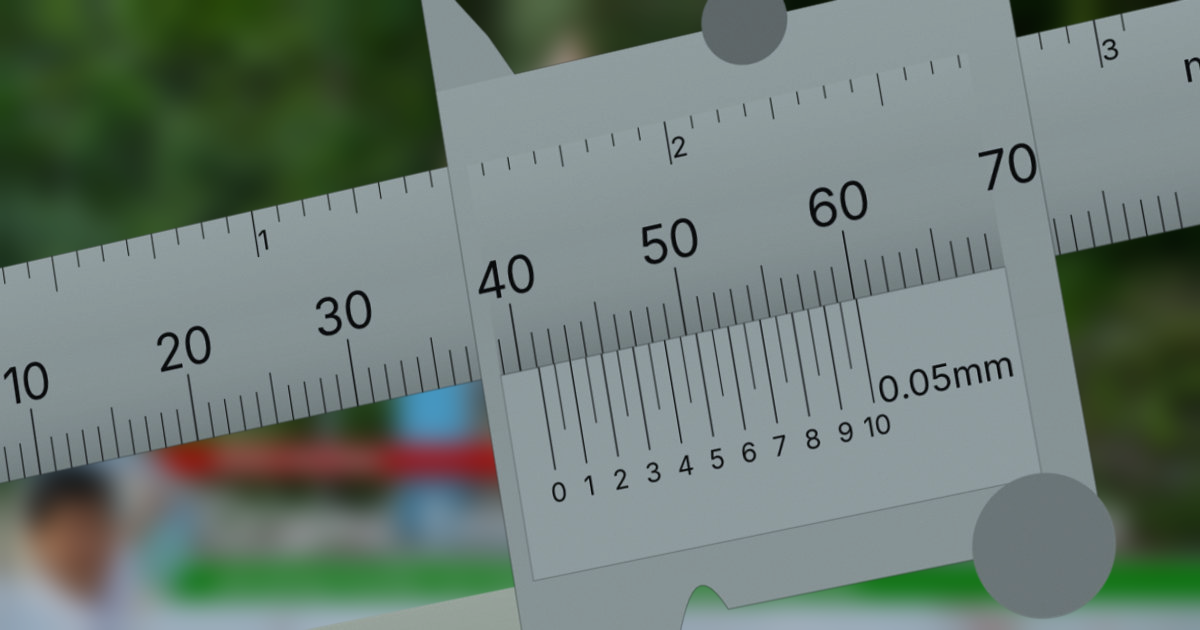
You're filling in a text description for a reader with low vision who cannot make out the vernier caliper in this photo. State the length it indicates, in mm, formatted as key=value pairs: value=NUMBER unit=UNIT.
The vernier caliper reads value=41.1 unit=mm
